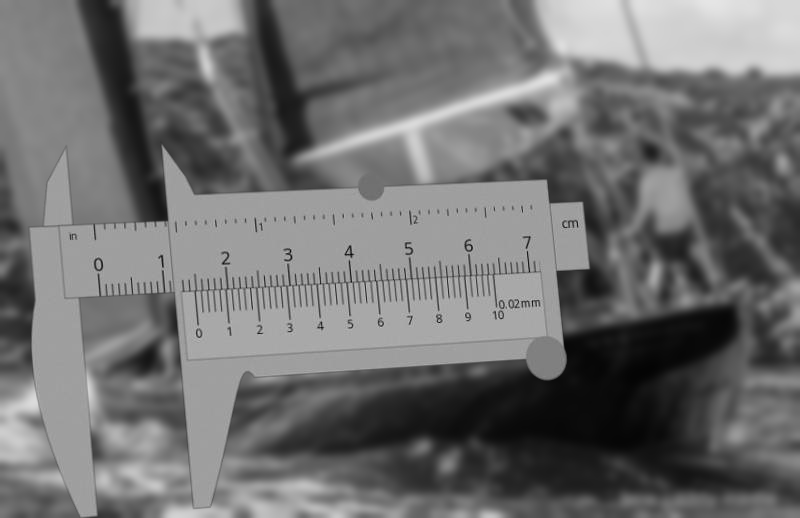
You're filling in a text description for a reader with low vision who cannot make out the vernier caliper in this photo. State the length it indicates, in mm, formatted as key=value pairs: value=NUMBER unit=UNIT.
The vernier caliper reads value=14.8 unit=mm
